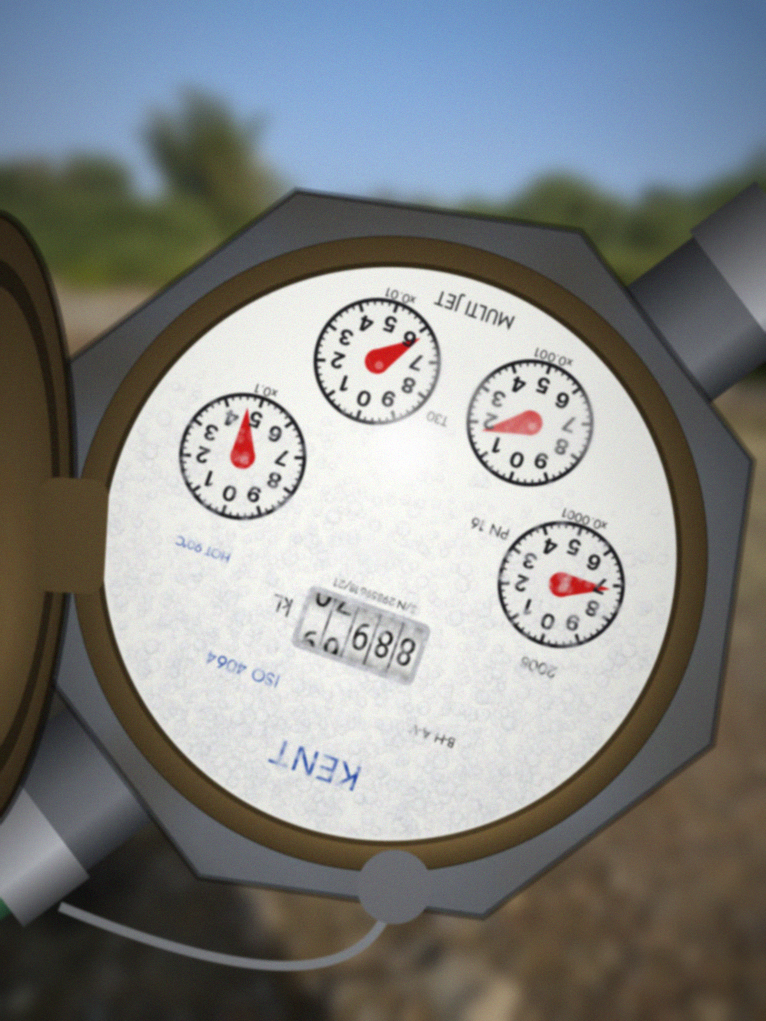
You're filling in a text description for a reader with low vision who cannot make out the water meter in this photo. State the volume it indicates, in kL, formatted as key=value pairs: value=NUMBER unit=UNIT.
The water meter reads value=88969.4617 unit=kL
